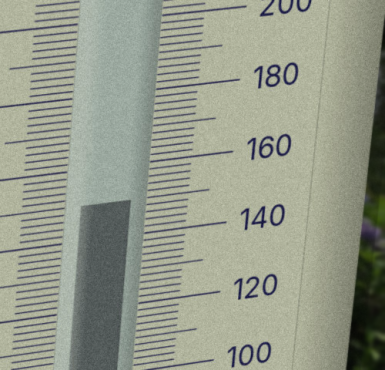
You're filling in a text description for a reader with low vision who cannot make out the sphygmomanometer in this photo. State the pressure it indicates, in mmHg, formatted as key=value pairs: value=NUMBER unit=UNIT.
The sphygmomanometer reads value=150 unit=mmHg
